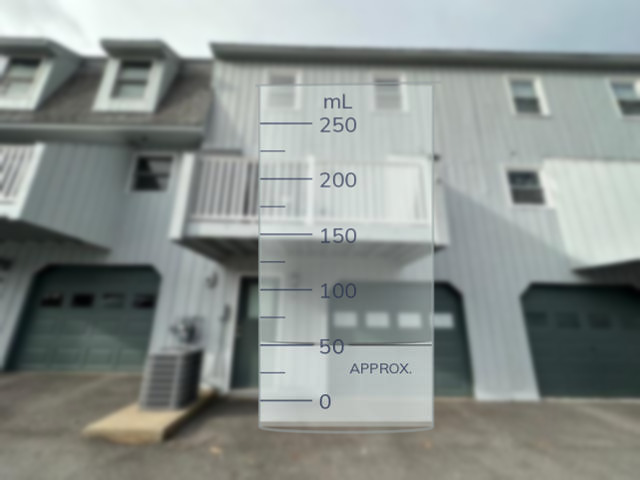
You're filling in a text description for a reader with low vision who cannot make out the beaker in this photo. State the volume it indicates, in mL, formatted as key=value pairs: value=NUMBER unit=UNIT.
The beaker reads value=50 unit=mL
